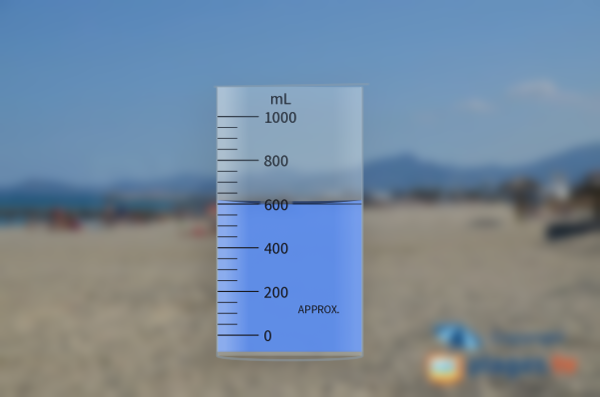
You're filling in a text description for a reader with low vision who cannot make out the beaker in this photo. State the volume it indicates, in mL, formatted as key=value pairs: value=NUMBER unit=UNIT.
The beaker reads value=600 unit=mL
